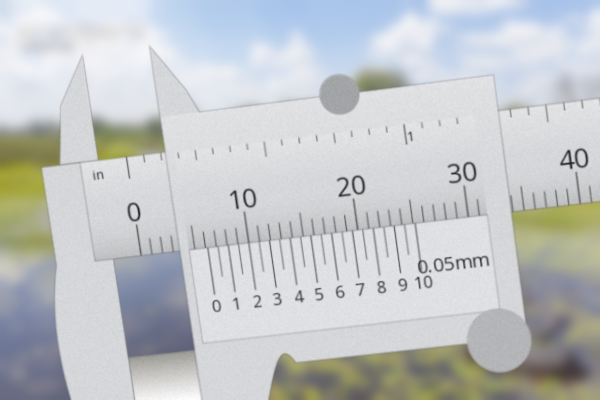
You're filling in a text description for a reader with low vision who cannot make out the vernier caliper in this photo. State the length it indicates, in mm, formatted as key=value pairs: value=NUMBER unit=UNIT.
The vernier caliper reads value=6.2 unit=mm
